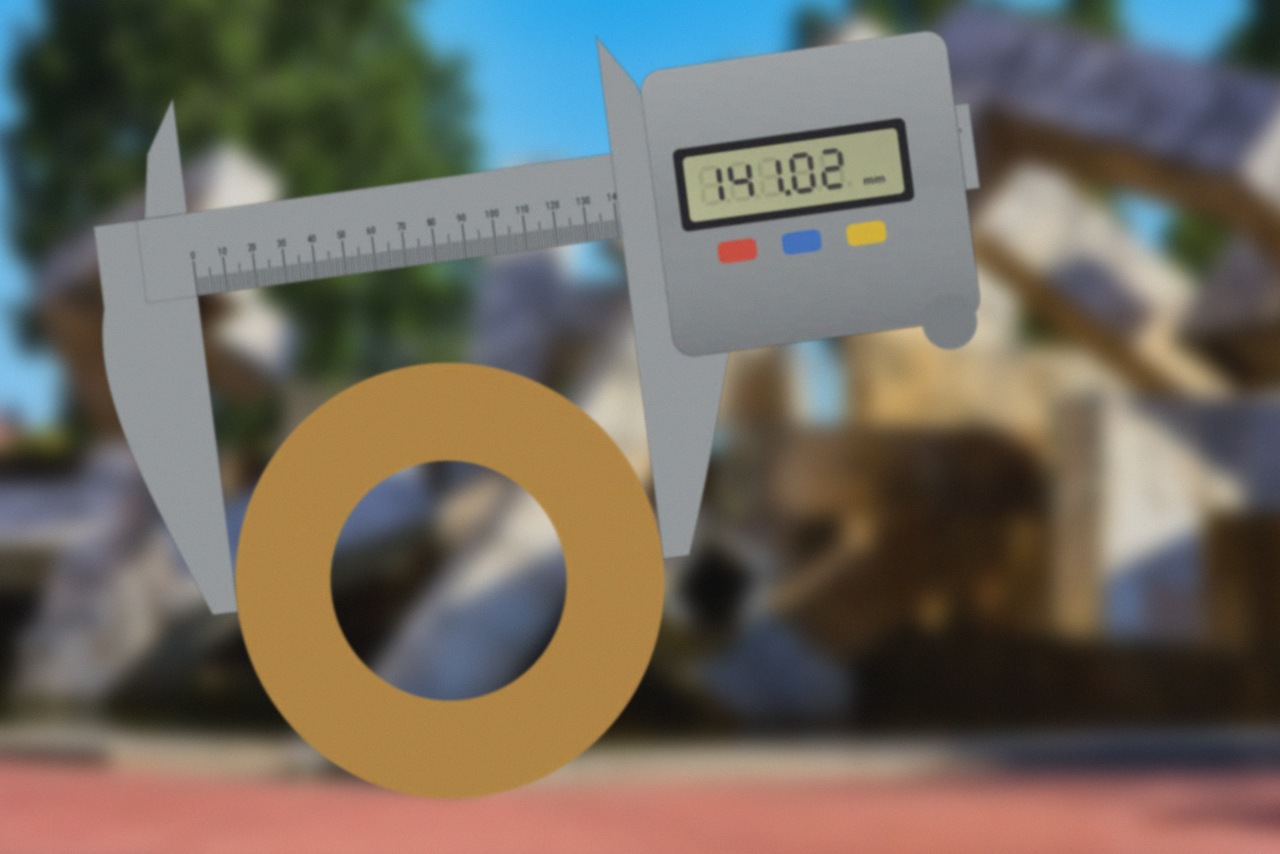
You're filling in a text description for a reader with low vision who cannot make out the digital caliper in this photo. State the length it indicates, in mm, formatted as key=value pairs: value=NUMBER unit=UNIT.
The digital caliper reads value=141.02 unit=mm
